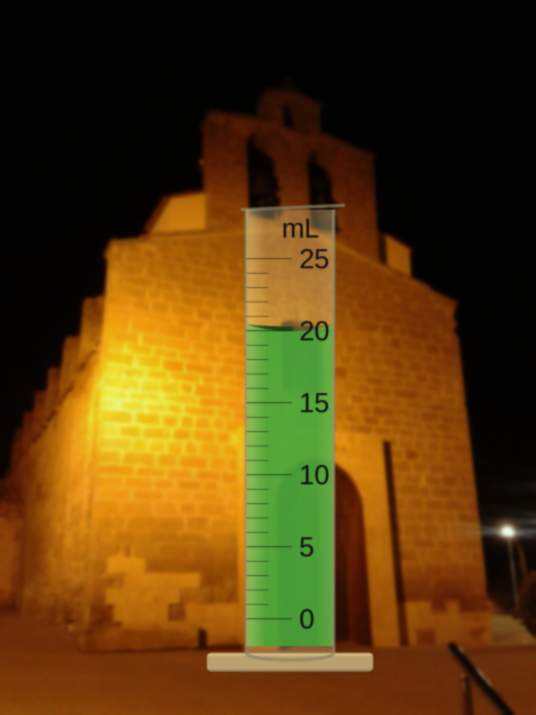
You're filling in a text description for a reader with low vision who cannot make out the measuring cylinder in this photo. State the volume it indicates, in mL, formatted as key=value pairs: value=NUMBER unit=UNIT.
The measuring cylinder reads value=20 unit=mL
